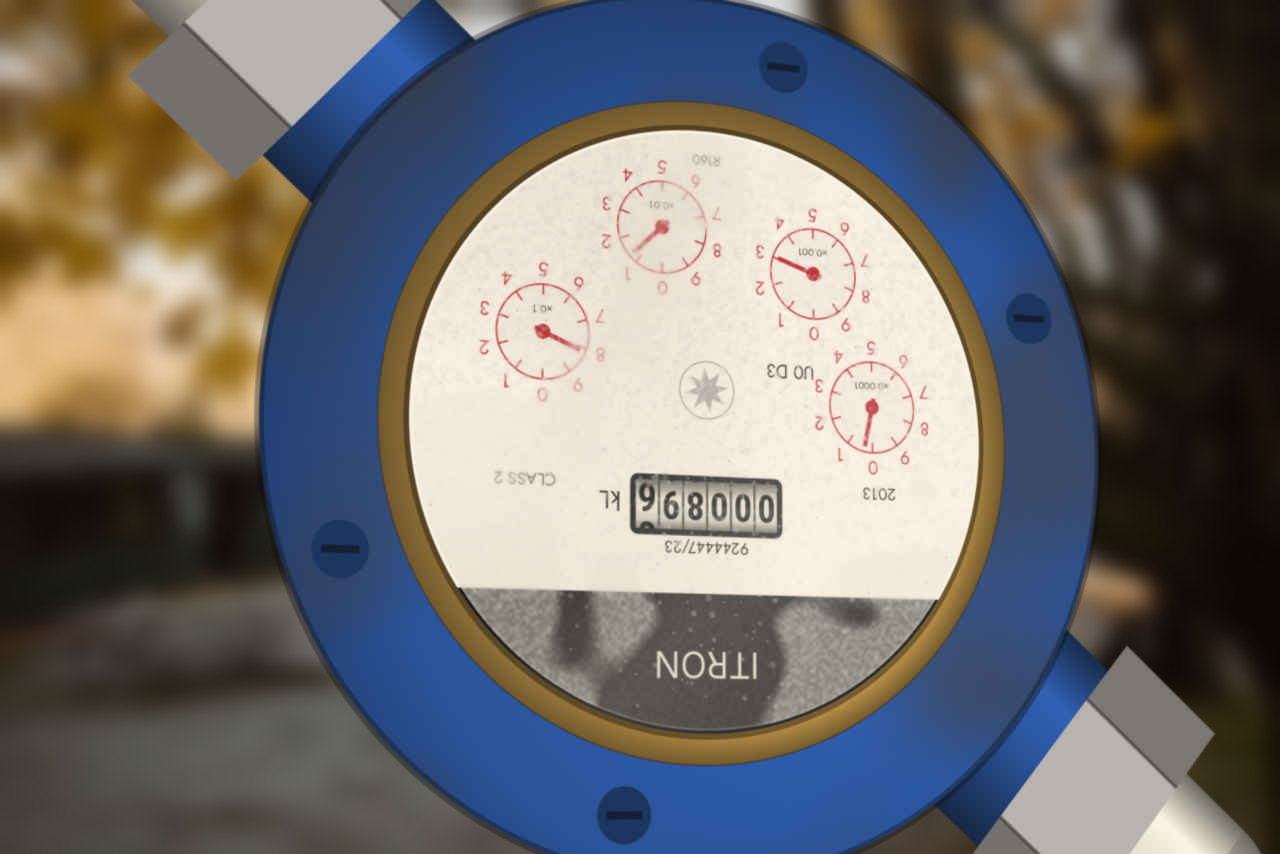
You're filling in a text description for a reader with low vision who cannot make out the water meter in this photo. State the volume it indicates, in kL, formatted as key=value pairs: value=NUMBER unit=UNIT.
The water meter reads value=895.8130 unit=kL
